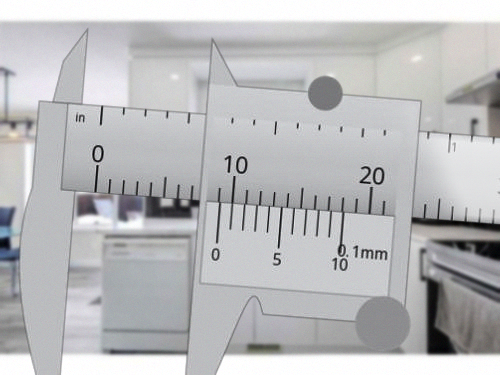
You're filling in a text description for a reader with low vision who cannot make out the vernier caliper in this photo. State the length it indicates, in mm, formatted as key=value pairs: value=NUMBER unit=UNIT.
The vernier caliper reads value=9.1 unit=mm
